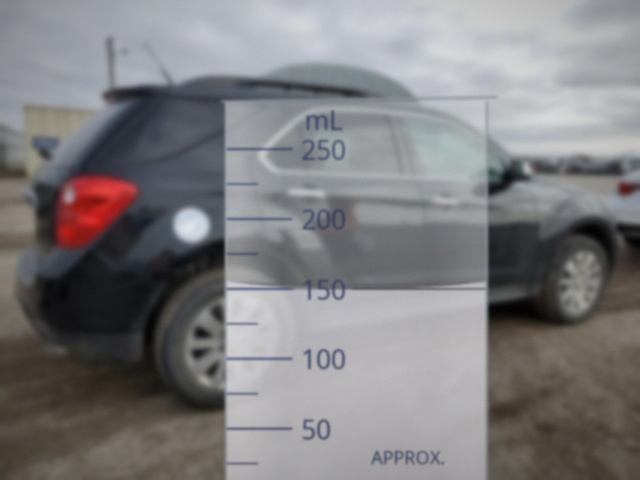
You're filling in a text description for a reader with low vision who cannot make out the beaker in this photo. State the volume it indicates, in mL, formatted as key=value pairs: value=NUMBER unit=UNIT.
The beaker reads value=150 unit=mL
